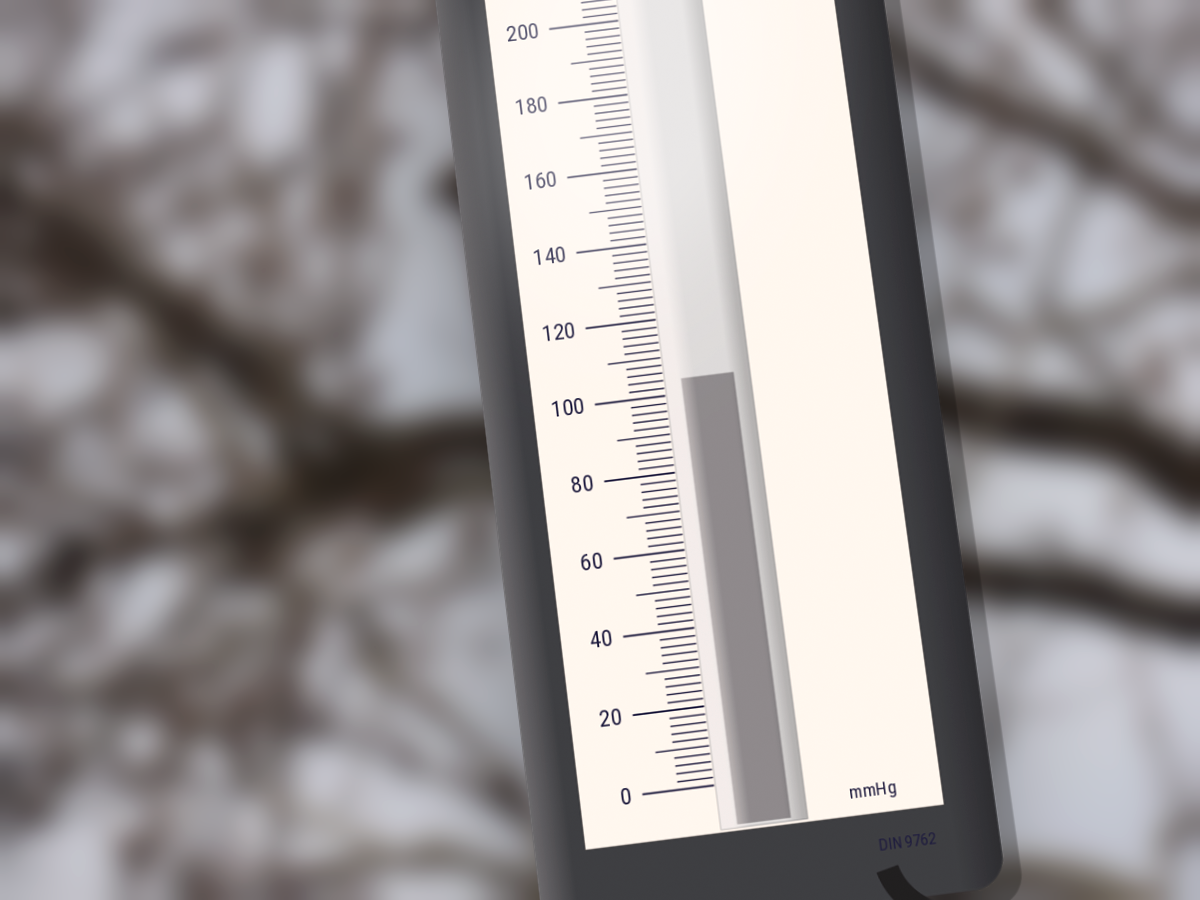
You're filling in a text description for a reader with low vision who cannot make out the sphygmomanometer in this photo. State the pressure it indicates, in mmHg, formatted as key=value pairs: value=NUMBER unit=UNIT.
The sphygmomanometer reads value=104 unit=mmHg
